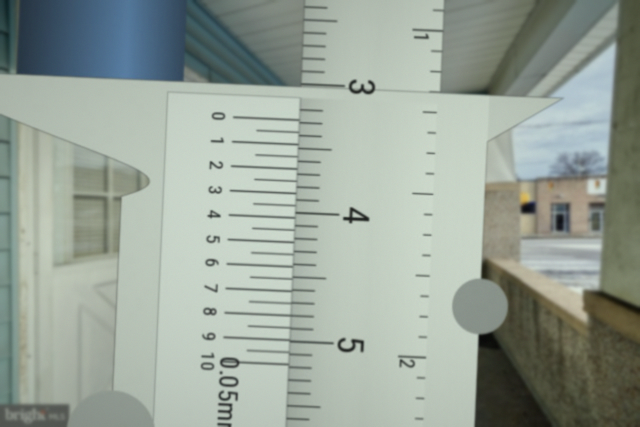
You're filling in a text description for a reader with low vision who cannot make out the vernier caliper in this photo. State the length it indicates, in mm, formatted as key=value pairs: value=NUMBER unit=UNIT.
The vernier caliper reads value=32.8 unit=mm
